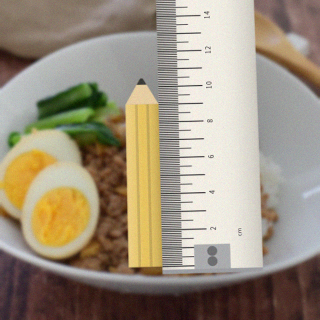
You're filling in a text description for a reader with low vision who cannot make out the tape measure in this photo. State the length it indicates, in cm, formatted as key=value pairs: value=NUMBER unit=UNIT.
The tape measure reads value=10.5 unit=cm
